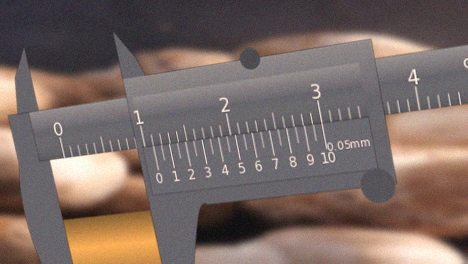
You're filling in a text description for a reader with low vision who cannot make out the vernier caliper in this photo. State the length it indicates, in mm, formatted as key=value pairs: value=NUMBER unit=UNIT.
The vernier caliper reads value=11.0 unit=mm
